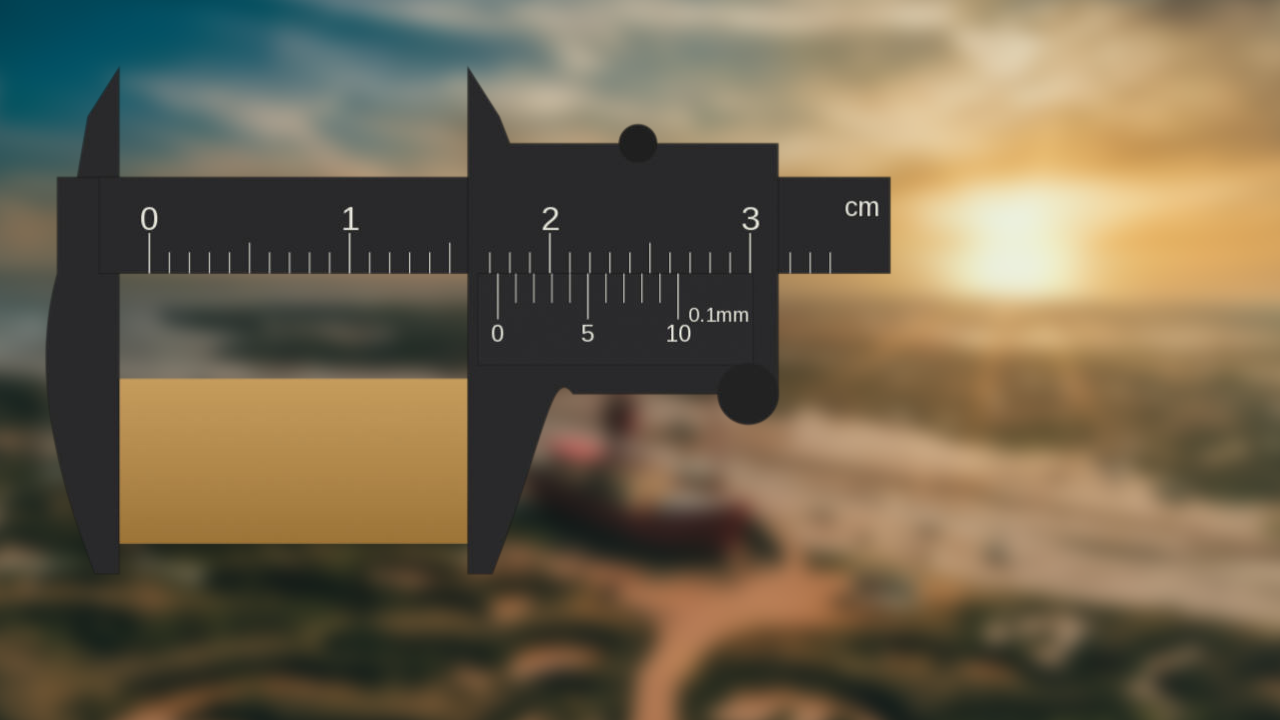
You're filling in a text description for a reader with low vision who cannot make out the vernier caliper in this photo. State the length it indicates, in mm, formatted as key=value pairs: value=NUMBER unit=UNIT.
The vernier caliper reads value=17.4 unit=mm
